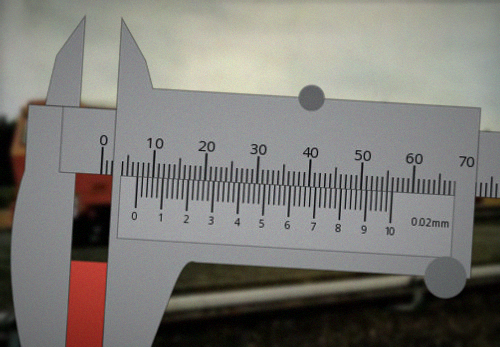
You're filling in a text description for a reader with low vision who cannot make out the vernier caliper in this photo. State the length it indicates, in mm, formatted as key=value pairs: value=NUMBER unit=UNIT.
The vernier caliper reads value=7.0 unit=mm
